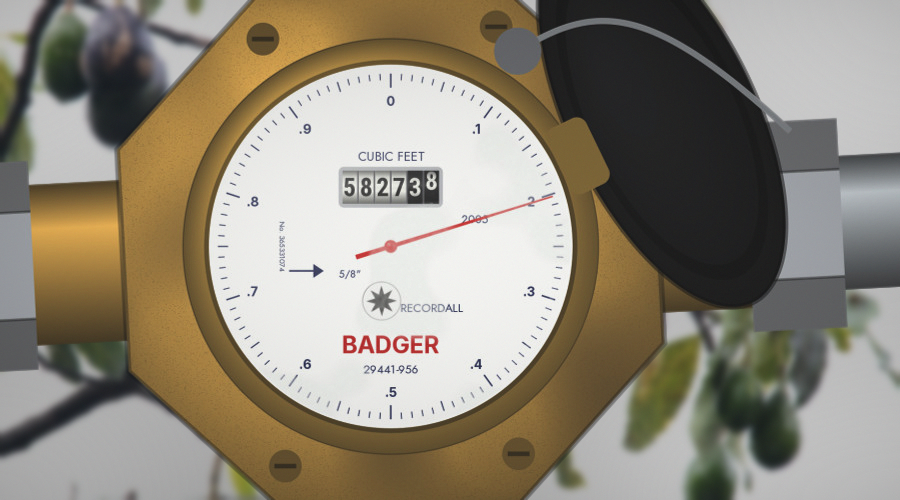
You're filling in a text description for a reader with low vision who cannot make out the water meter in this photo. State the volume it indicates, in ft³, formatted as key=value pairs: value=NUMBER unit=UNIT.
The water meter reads value=582738.20 unit=ft³
